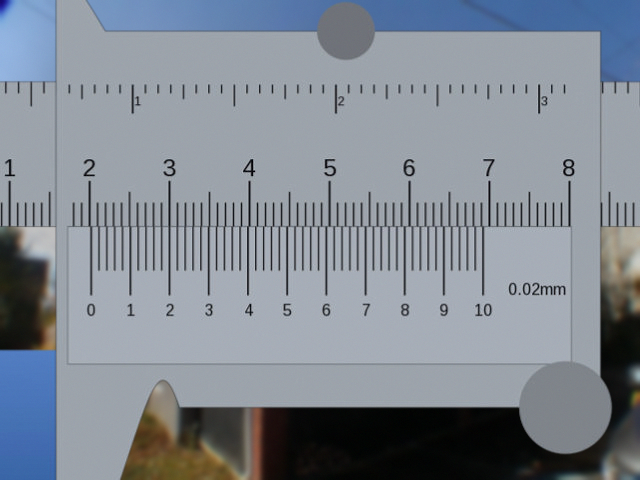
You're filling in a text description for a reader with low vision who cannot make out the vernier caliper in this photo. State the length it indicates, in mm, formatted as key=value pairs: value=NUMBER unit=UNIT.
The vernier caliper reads value=20.2 unit=mm
